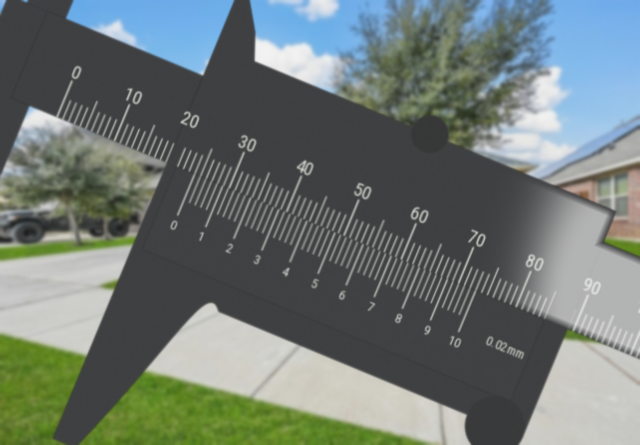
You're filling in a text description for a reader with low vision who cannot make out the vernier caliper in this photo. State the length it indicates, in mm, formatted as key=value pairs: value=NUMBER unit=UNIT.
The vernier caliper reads value=24.0 unit=mm
